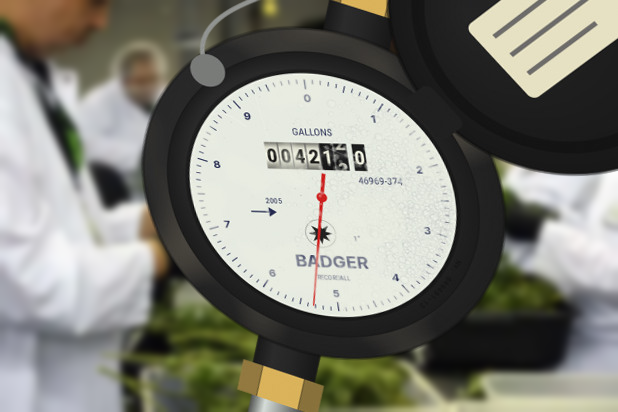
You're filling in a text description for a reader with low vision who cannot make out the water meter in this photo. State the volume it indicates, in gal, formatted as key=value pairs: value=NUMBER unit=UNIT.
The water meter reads value=42125.3 unit=gal
